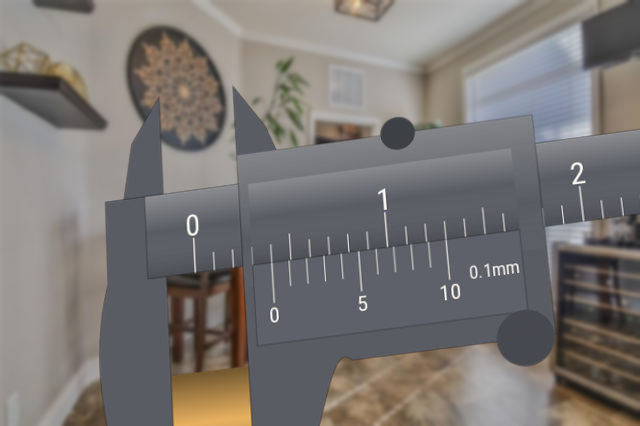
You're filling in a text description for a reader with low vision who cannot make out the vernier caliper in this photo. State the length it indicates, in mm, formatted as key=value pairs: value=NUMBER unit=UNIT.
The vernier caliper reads value=4.0 unit=mm
